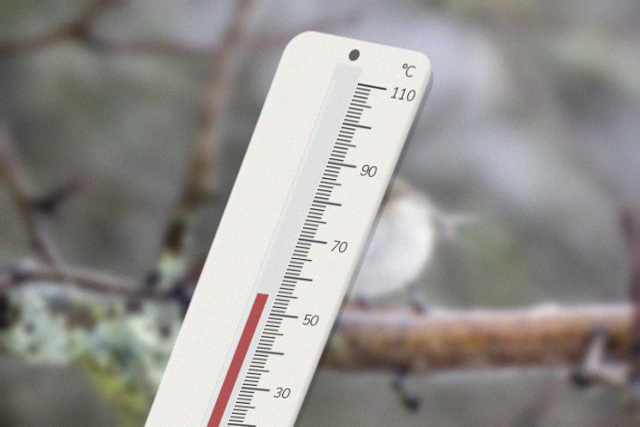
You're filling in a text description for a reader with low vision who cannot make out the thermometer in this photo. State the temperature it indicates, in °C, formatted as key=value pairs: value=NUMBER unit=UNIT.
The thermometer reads value=55 unit=°C
